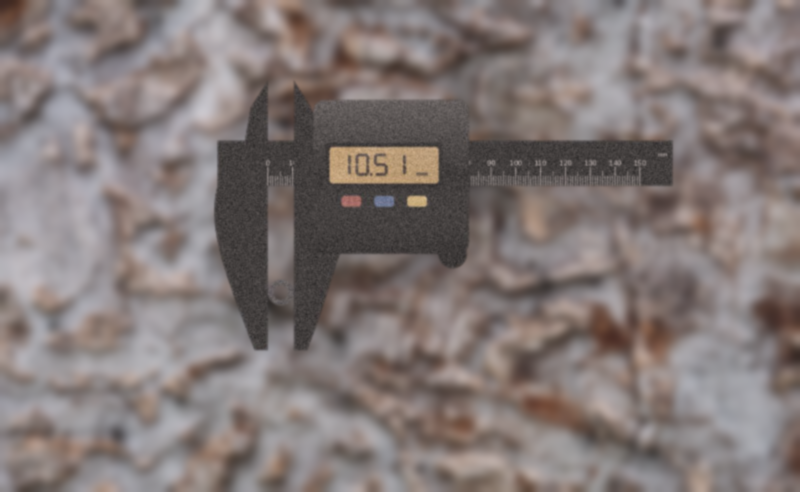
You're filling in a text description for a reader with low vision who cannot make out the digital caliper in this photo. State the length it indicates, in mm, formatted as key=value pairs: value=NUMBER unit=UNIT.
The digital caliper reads value=10.51 unit=mm
